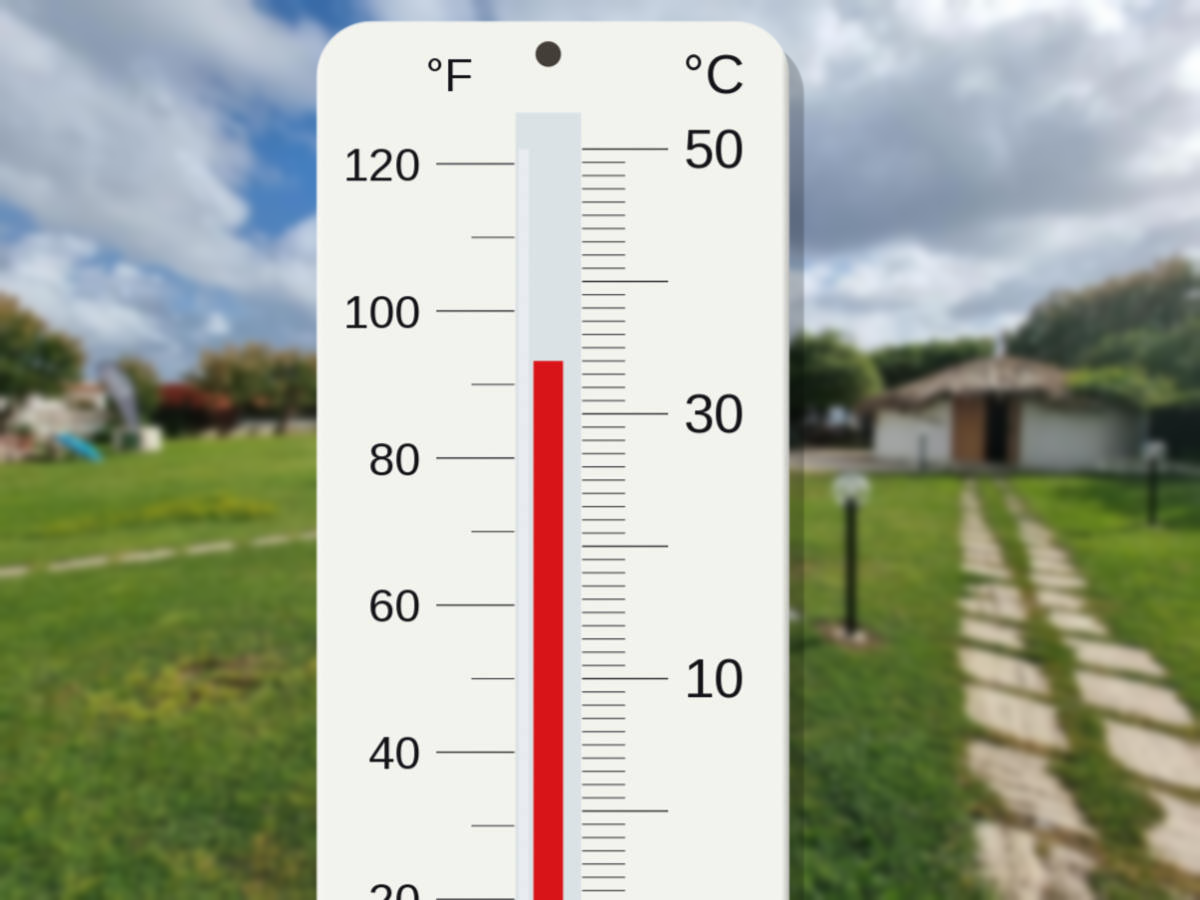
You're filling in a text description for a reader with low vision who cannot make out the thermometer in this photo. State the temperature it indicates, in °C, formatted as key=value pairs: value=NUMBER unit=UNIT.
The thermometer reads value=34 unit=°C
